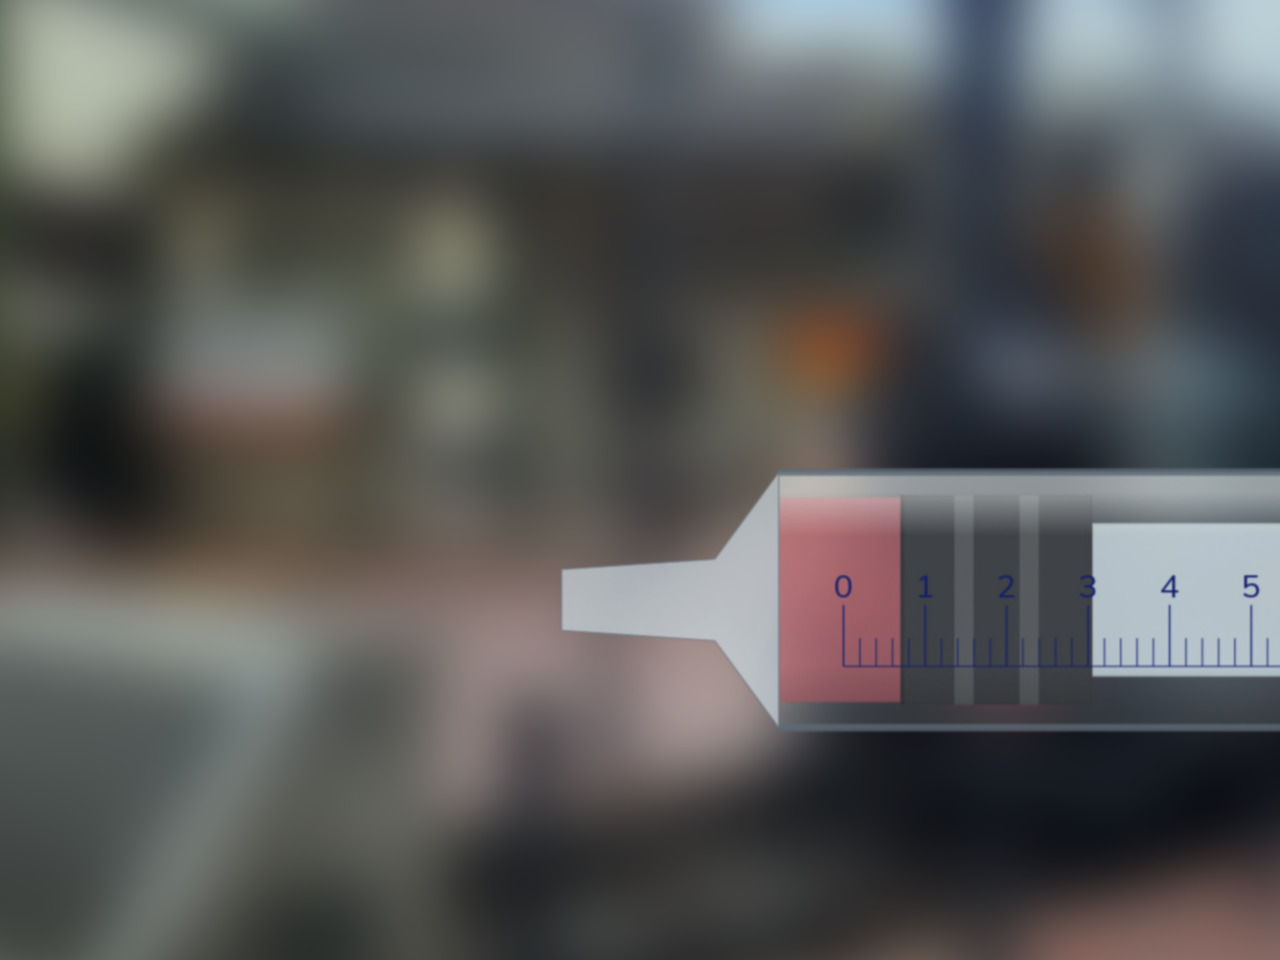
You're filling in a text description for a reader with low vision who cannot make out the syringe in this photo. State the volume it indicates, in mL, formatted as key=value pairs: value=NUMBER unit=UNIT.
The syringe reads value=0.7 unit=mL
